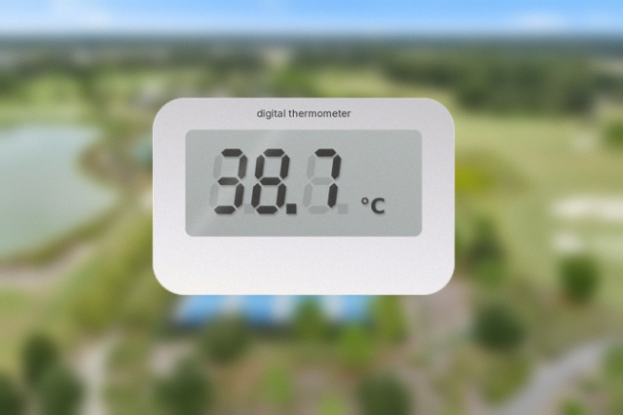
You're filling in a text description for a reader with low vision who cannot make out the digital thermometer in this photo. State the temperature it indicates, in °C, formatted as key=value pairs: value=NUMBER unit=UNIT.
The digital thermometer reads value=38.7 unit=°C
